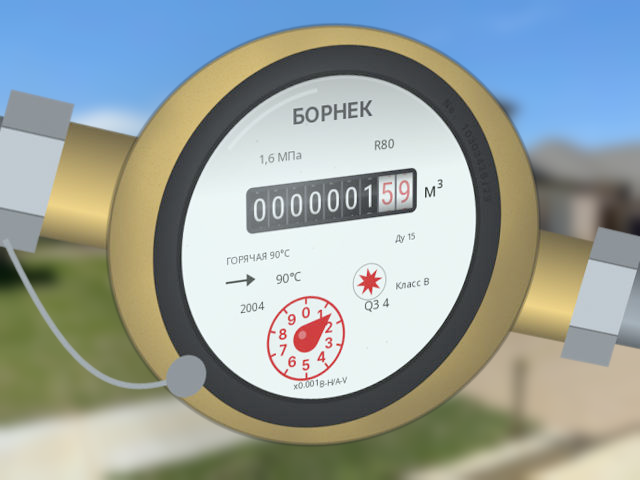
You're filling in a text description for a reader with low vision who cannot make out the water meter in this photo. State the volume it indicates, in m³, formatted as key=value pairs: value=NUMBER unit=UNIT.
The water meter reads value=1.591 unit=m³
